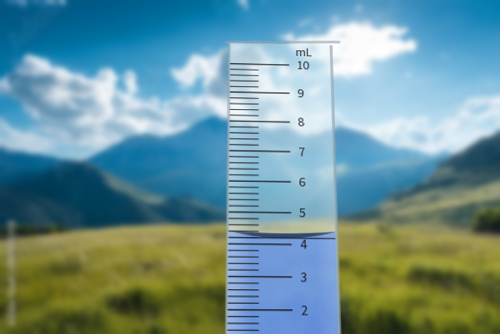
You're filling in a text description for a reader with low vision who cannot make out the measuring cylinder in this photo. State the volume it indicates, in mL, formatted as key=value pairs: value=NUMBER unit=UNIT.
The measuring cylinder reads value=4.2 unit=mL
